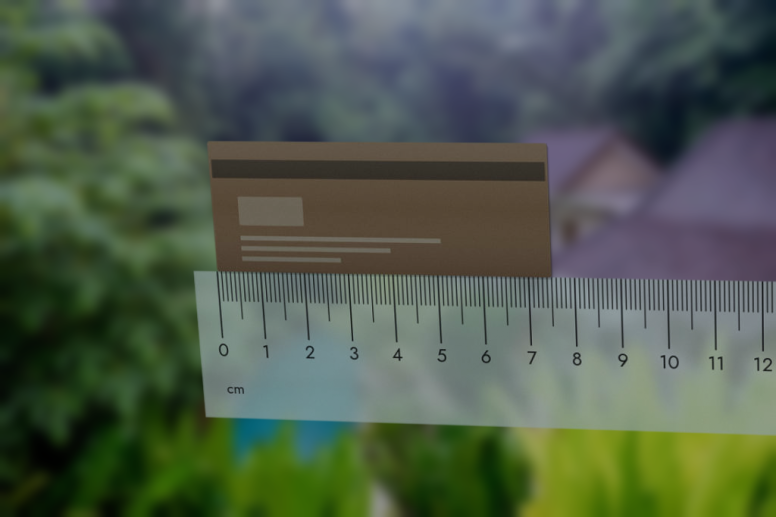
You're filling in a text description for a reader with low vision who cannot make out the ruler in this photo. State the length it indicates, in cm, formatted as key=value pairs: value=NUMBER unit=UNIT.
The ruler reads value=7.5 unit=cm
